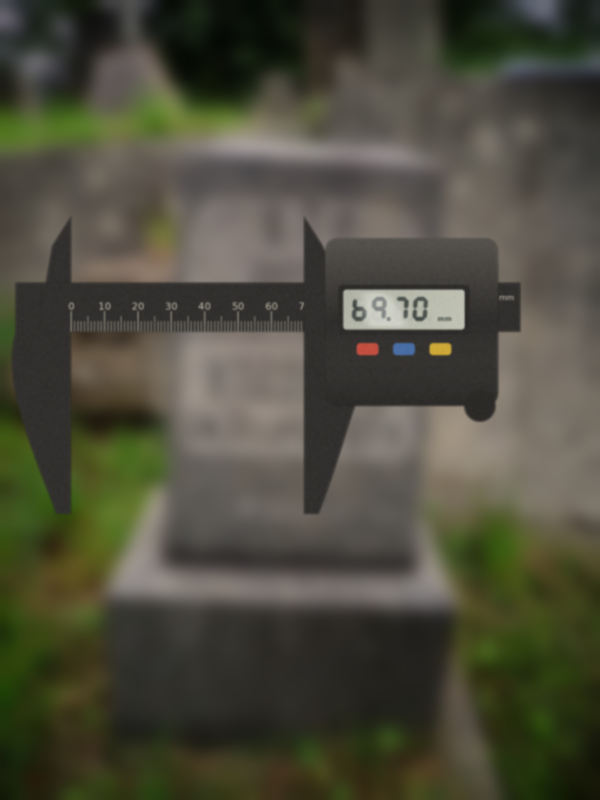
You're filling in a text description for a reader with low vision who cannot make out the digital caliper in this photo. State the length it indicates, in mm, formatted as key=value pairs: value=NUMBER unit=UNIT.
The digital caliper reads value=69.70 unit=mm
